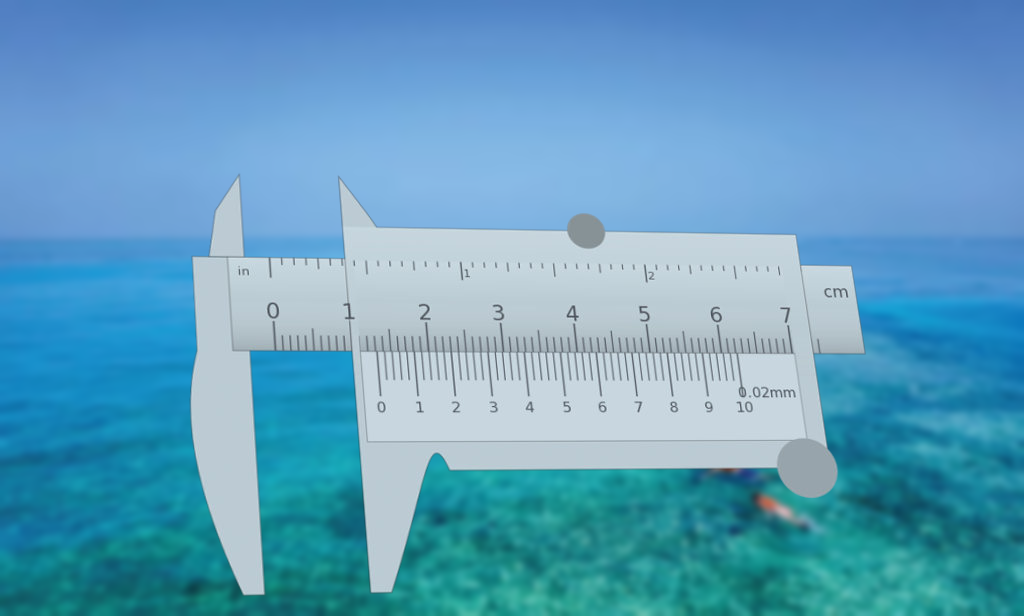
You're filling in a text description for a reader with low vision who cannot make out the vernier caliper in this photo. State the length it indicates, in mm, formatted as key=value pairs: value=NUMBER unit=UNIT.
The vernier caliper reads value=13.2 unit=mm
